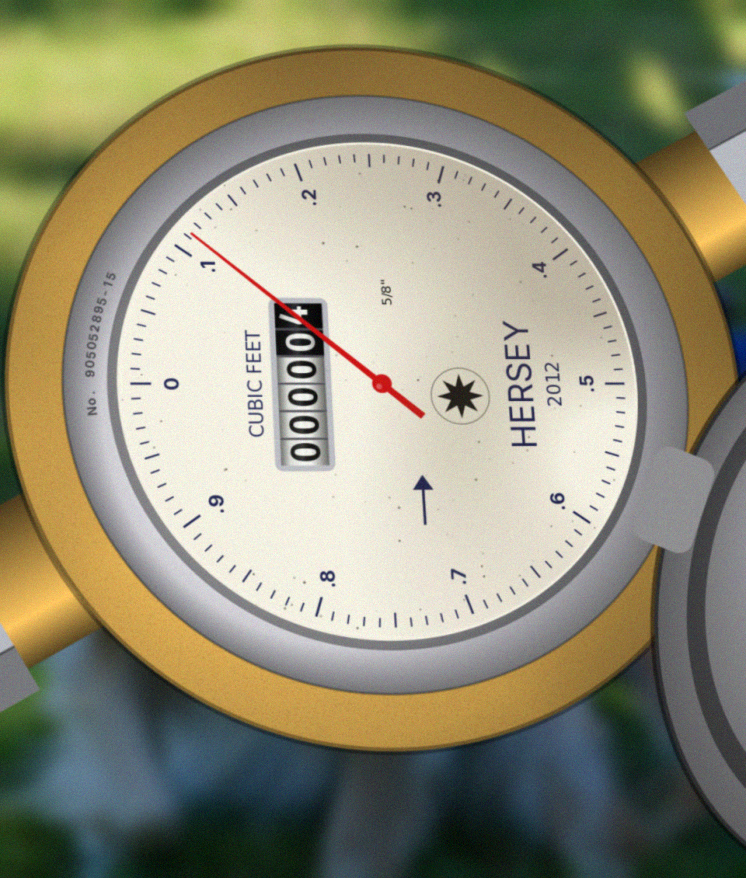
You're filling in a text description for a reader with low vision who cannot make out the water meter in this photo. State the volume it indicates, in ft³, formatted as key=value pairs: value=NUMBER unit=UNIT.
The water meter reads value=4.11 unit=ft³
